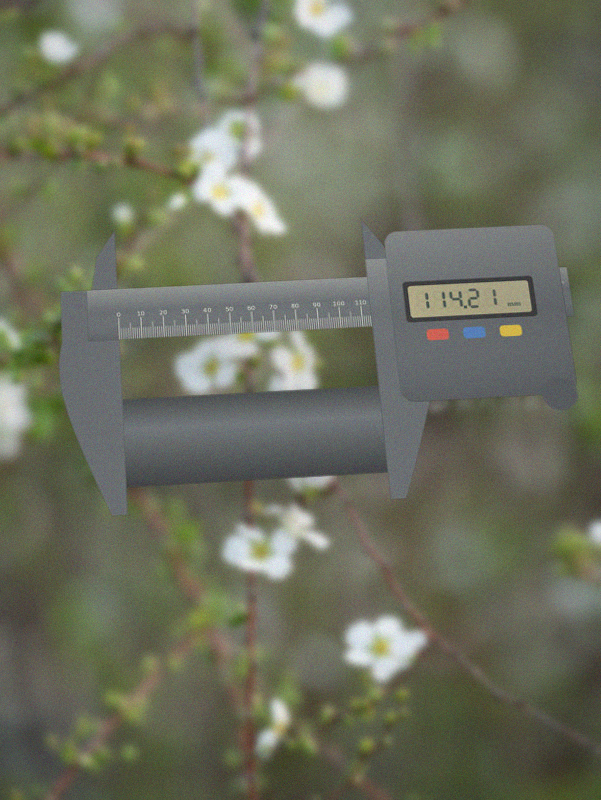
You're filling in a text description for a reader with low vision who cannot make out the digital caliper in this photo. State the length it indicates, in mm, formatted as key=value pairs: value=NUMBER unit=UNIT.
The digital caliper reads value=114.21 unit=mm
